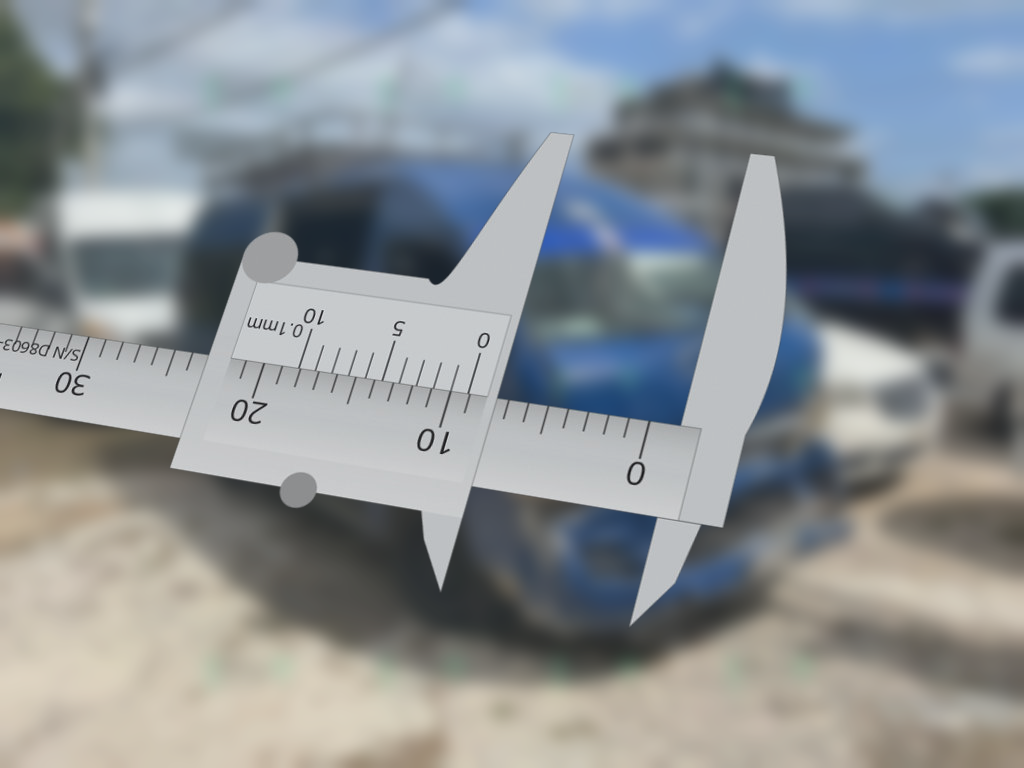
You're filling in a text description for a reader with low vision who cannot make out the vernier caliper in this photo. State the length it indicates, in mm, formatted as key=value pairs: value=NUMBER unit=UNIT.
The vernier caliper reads value=9.1 unit=mm
